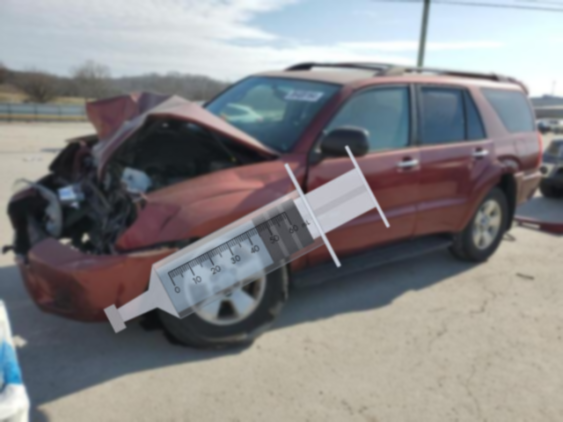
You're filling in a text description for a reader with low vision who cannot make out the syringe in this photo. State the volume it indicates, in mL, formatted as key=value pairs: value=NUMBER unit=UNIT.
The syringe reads value=45 unit=mL
